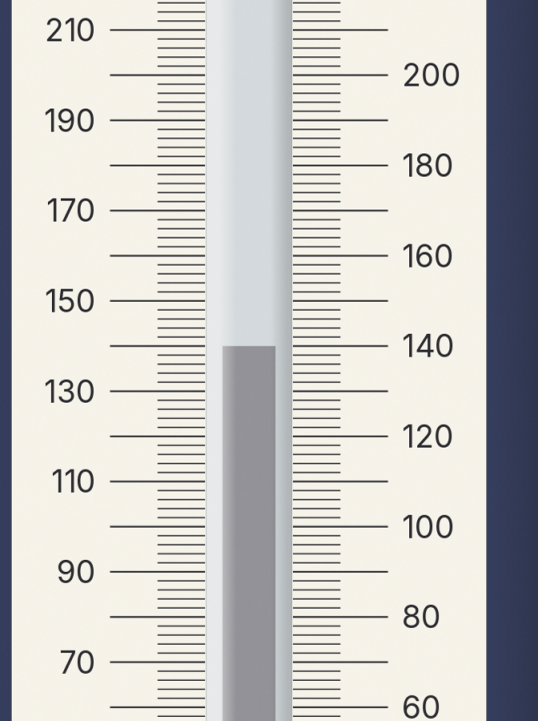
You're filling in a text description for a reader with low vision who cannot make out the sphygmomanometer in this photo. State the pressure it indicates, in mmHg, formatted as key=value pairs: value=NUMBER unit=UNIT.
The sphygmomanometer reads value=140 unit=mmHg
